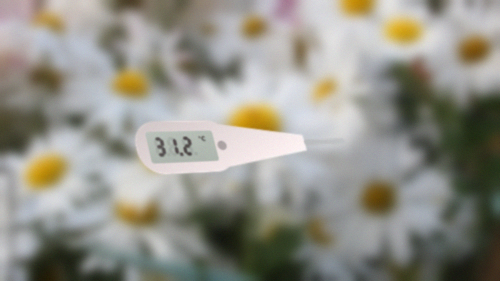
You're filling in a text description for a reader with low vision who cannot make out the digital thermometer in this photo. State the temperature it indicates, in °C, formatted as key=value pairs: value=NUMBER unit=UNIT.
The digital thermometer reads value=31.2 unit=°C
